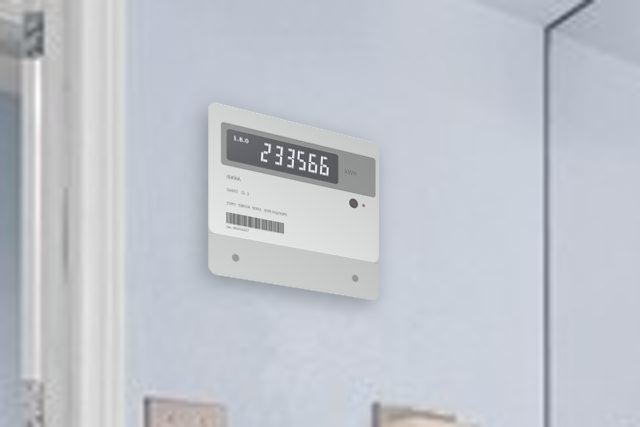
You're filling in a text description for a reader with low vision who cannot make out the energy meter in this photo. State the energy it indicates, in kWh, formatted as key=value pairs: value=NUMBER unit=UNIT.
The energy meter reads value=233566 unit=kWh
